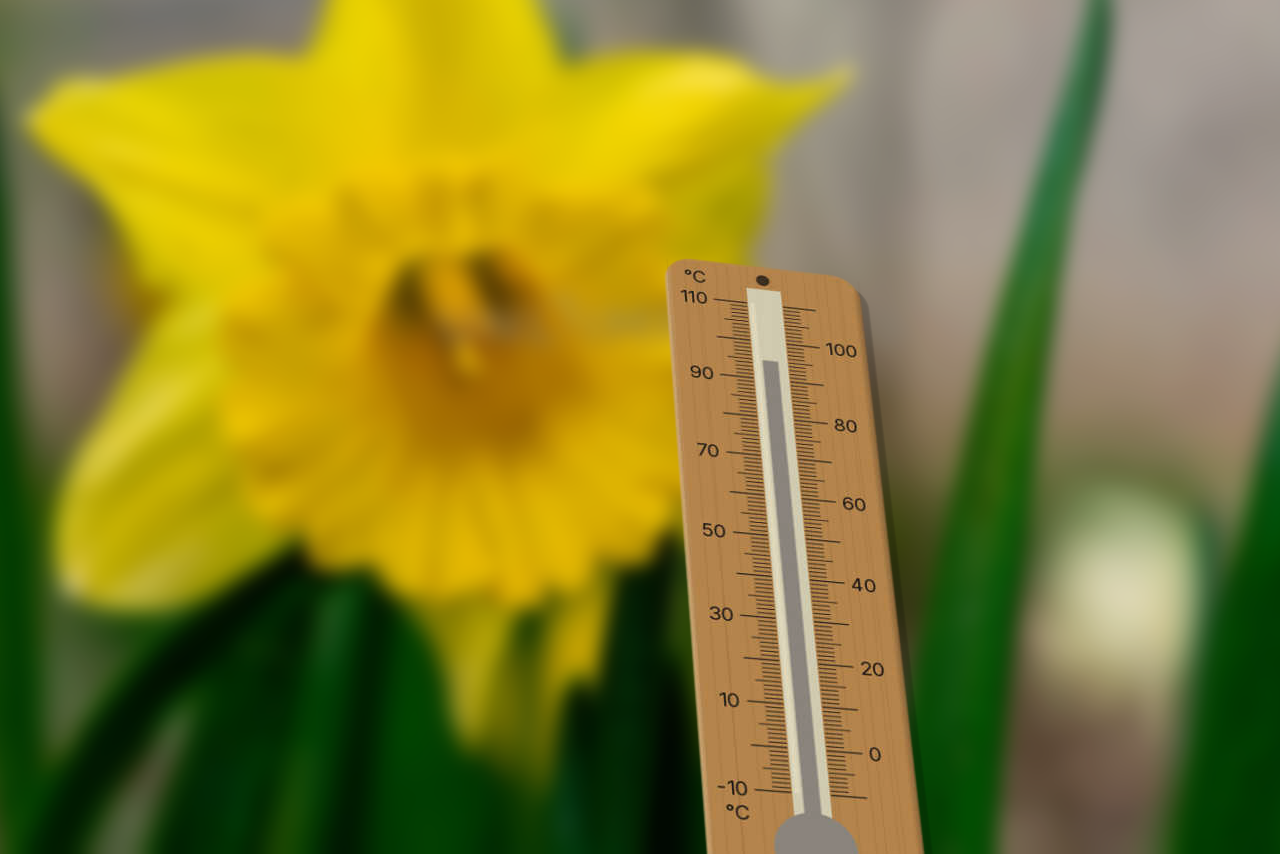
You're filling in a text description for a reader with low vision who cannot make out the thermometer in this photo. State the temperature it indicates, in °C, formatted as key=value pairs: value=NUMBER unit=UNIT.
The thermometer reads value=95 unit=°C
